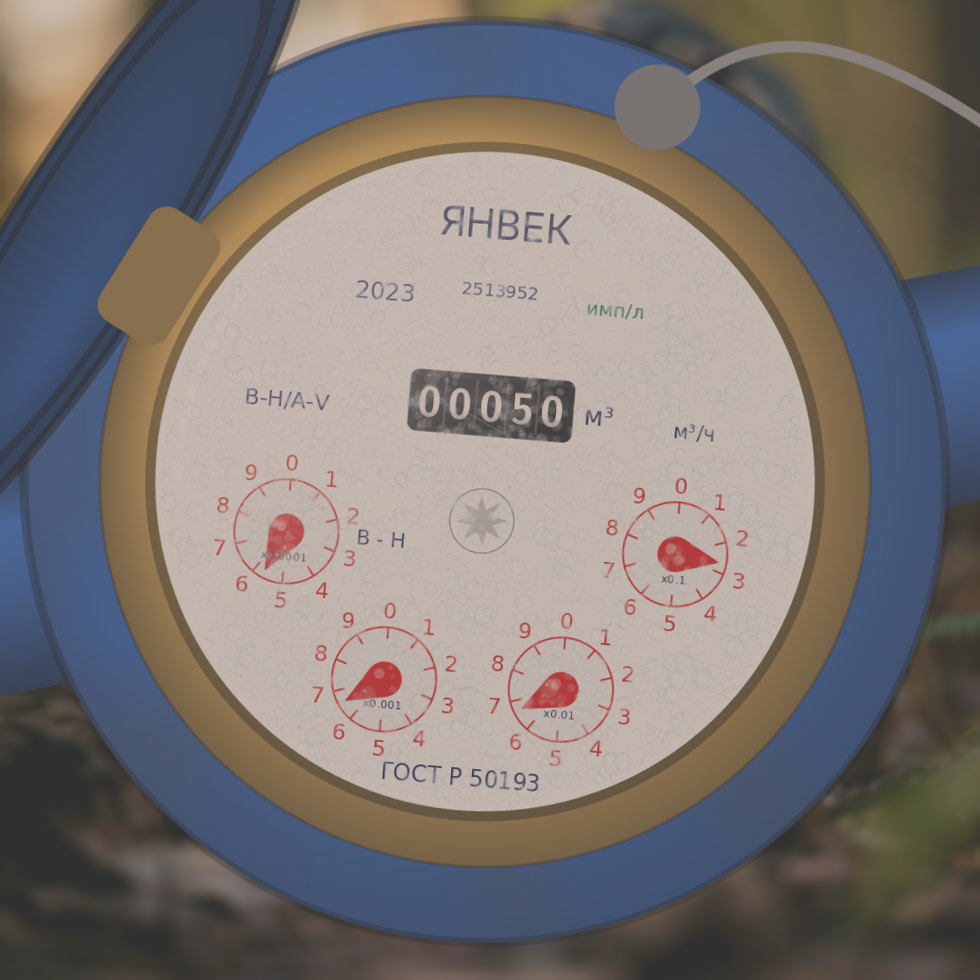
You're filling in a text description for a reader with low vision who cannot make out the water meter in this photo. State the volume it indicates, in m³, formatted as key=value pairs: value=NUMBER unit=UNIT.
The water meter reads value=50.2665 unit=m³
